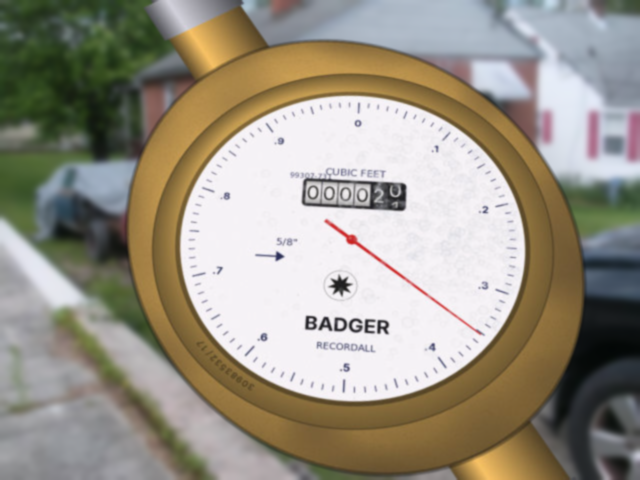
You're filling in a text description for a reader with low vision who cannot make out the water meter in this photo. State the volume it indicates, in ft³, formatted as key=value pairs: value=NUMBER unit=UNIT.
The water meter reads value=20.35 unit=ft³
